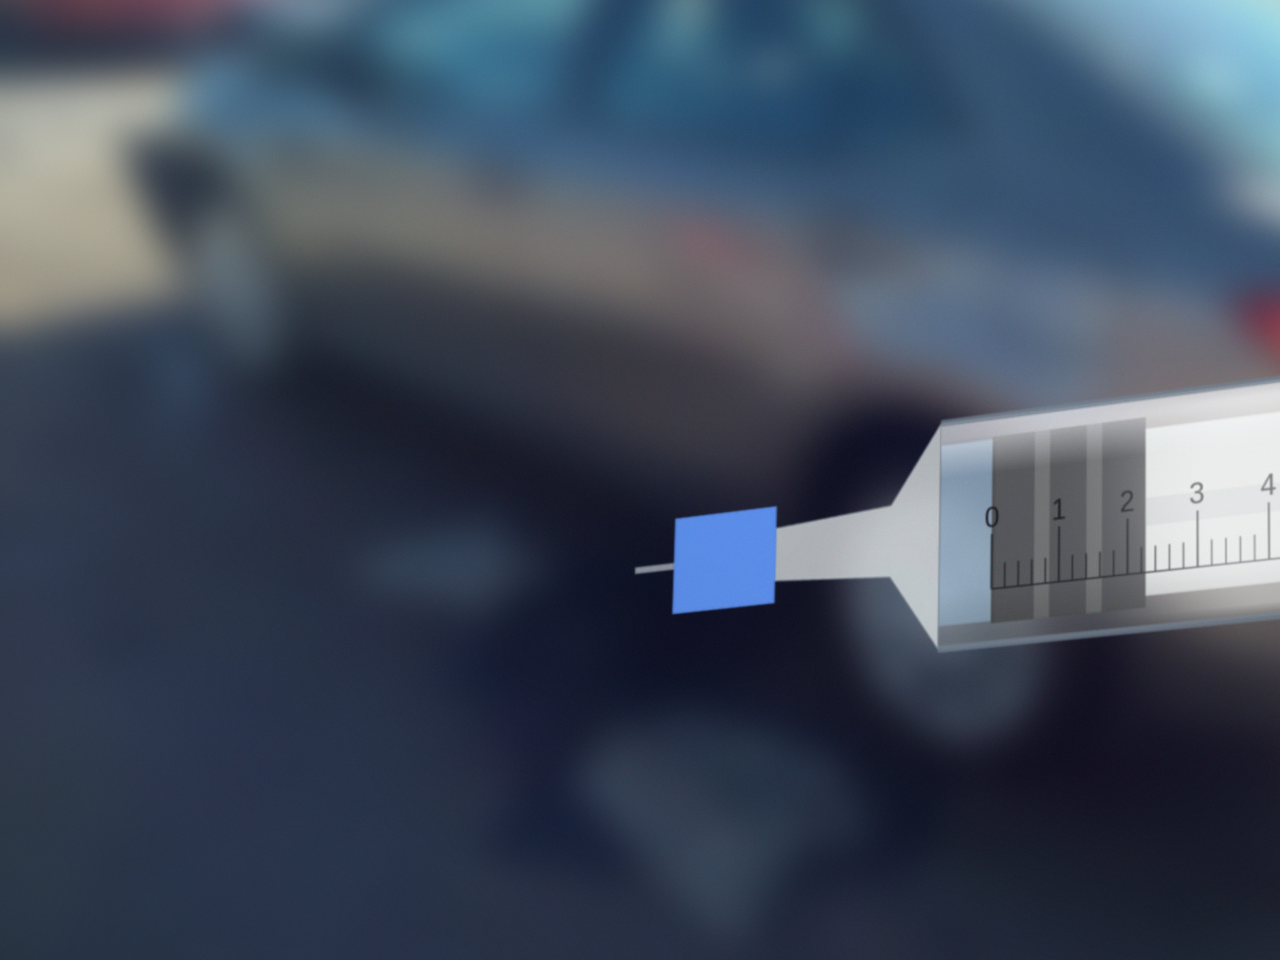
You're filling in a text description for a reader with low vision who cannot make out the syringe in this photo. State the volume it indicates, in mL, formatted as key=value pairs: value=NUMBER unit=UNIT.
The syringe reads value=0 unit=mL
